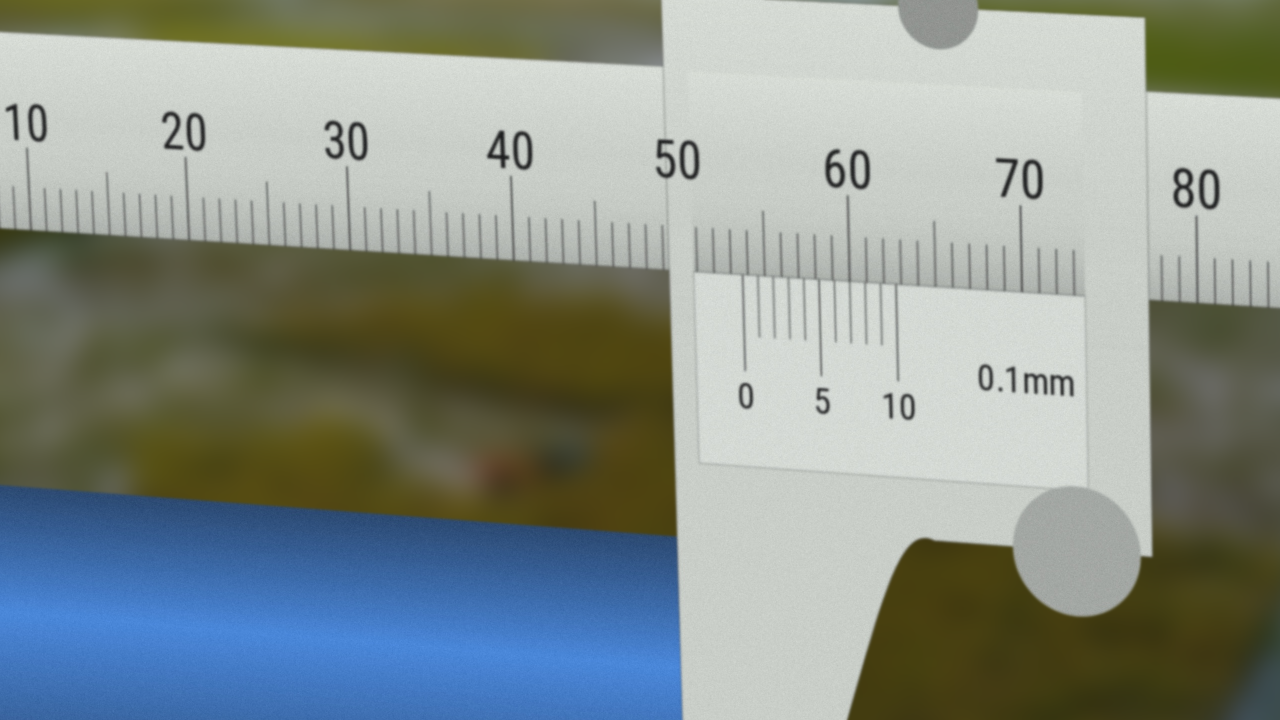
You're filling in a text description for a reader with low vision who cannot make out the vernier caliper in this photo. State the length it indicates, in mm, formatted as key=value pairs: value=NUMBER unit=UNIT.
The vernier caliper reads value=53.7 unit=mm
